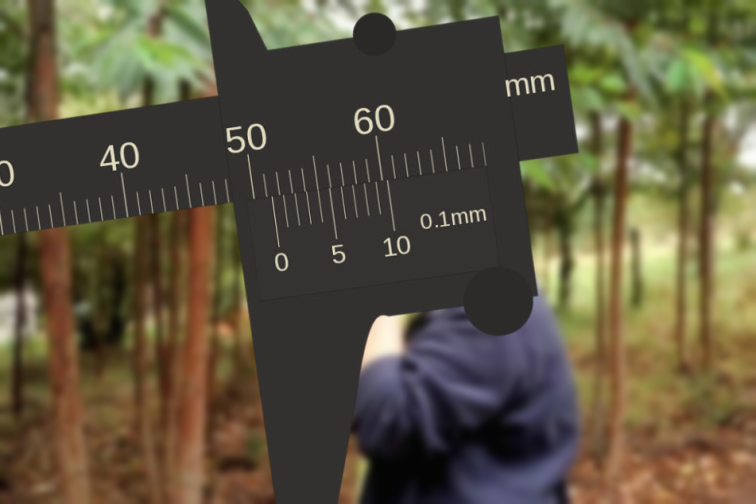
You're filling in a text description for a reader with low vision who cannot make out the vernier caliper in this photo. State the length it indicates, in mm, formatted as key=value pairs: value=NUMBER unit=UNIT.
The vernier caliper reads value=51.4 unit=mm
